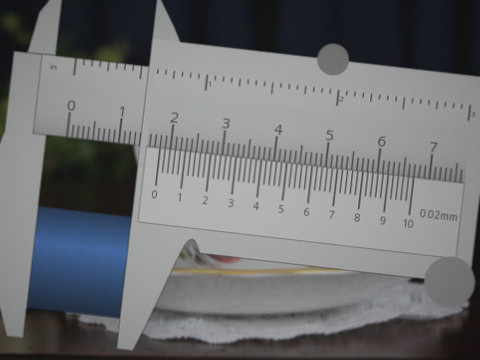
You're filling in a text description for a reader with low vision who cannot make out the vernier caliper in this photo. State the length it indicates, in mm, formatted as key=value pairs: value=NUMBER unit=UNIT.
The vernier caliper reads value=18.0 unit=mm
